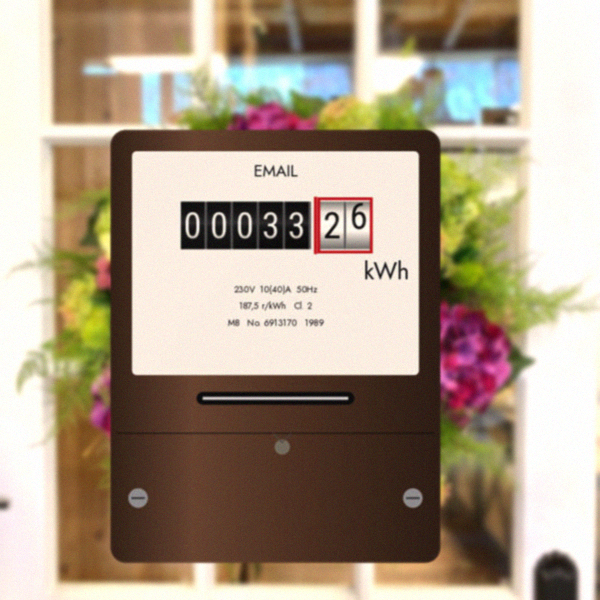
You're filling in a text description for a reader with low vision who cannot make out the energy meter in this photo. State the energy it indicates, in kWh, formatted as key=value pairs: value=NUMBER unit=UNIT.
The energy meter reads value=33.26 unit=kWh
